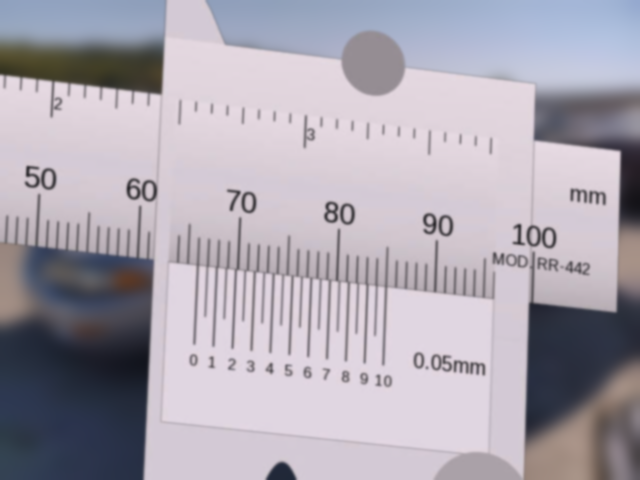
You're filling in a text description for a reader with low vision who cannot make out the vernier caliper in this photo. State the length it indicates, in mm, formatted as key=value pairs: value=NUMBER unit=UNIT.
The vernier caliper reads value=66.0 unit=mm
